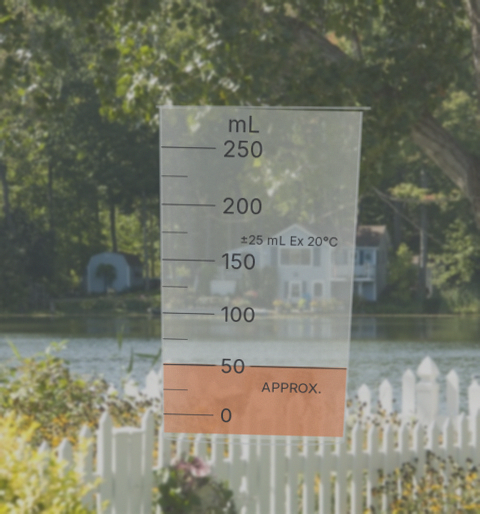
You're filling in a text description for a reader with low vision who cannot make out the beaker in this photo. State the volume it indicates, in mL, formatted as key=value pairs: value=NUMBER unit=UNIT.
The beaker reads value=50 unit=mL
